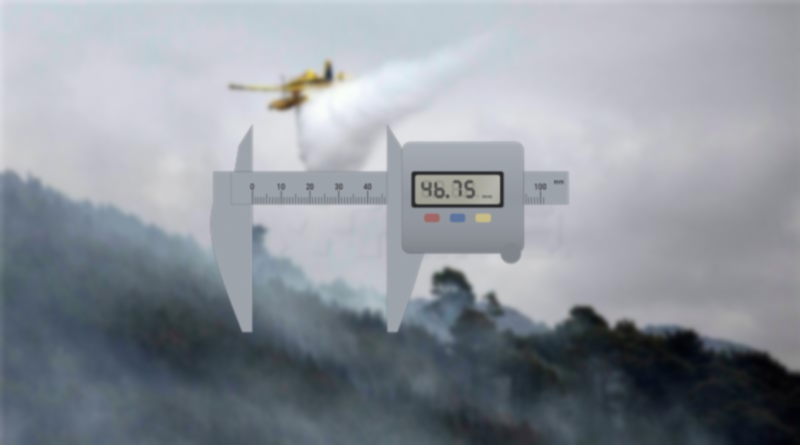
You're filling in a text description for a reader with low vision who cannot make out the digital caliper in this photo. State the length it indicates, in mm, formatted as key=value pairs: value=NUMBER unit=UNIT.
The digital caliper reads value=46.75 unit=mm
